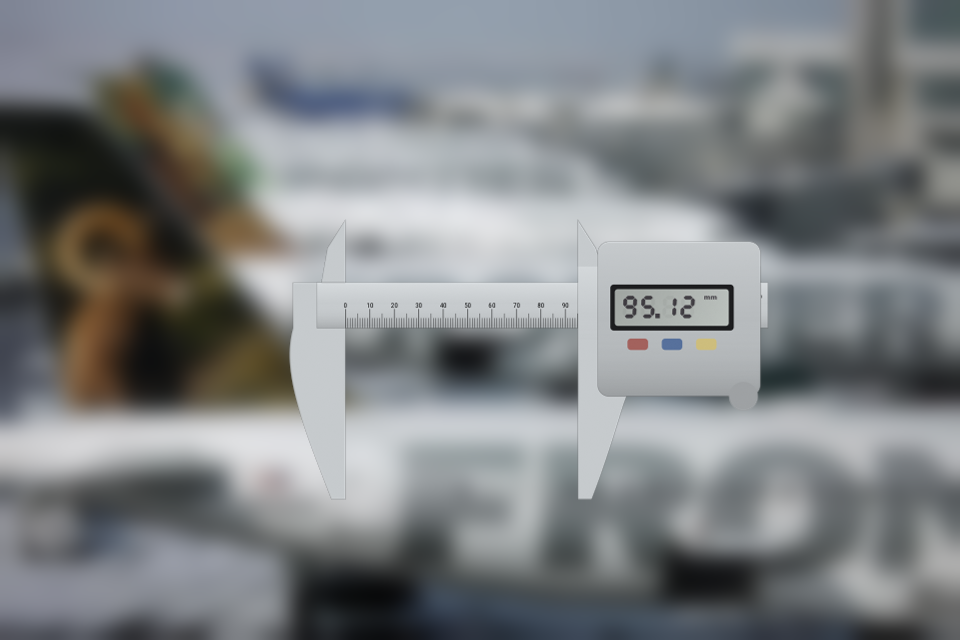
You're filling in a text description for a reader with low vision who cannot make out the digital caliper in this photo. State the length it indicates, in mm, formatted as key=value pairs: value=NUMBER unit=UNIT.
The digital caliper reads value=95.12 unit=mm
